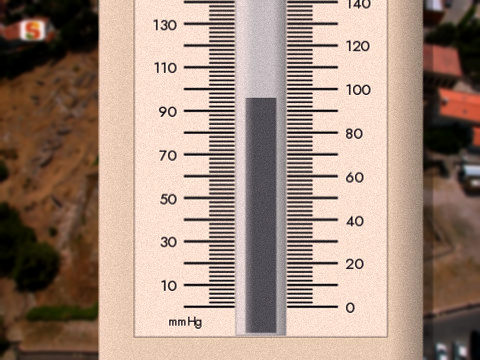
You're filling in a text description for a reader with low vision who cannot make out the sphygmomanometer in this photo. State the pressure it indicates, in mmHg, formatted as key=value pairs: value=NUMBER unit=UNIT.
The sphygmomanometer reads value=96 unit=mmHg
